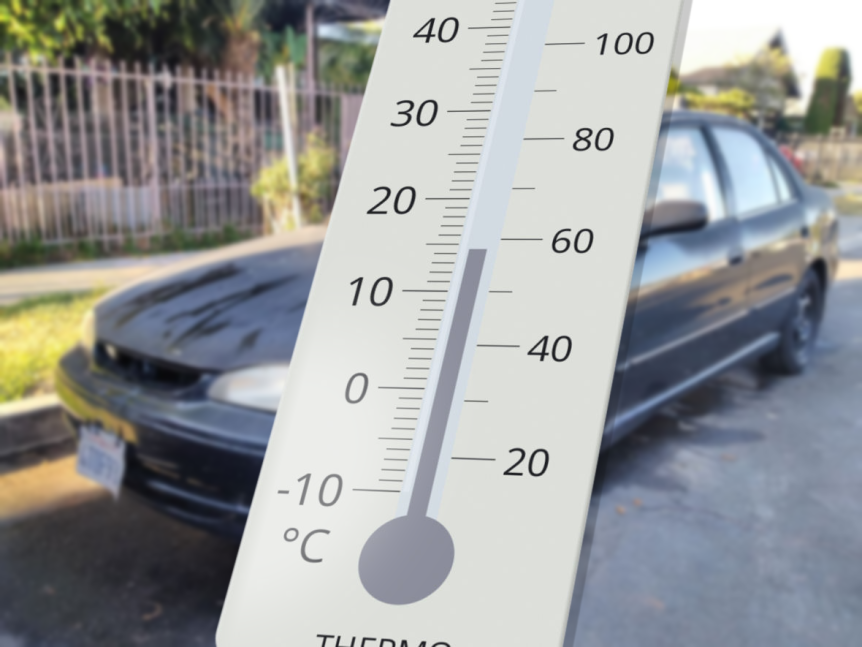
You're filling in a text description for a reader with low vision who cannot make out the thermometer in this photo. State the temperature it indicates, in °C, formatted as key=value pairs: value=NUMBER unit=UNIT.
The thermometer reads value=14.5 unit=°C
